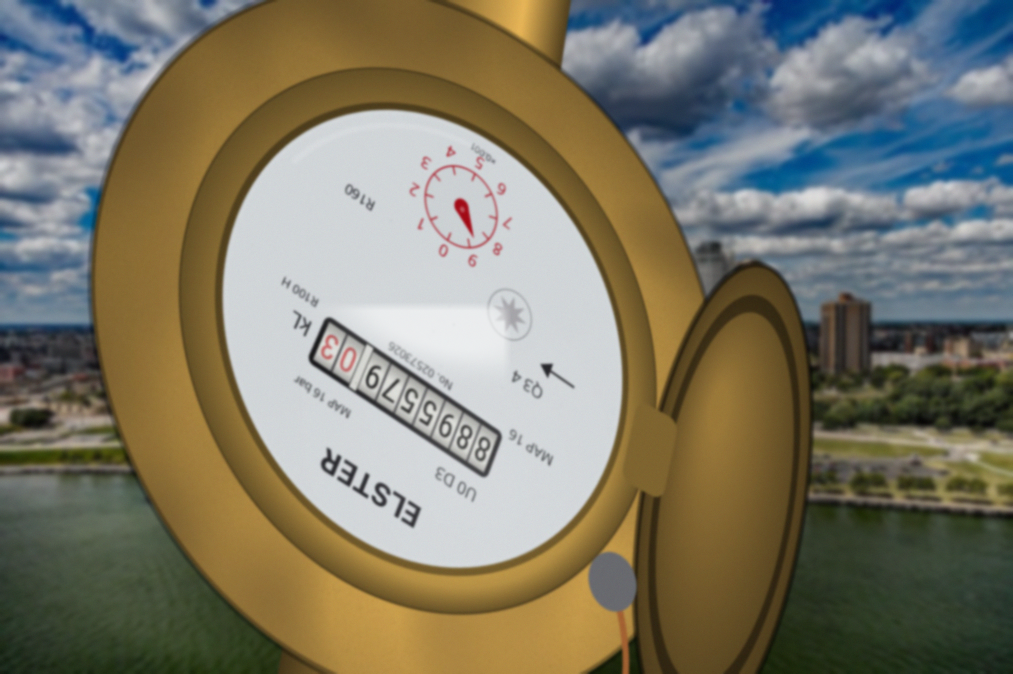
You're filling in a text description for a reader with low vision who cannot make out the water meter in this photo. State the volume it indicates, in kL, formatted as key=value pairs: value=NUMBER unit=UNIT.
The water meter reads value=8895579.038 unit=kL
